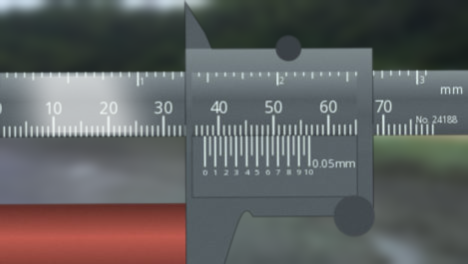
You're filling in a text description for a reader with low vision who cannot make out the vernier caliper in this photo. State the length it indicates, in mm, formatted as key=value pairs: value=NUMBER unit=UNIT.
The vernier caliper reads value=37.5 unit=mm
